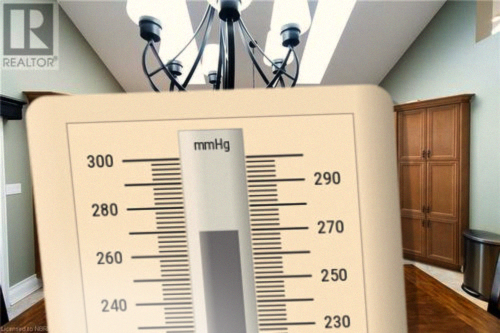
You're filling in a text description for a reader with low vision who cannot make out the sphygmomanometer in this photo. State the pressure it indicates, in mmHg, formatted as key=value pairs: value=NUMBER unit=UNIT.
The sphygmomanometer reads value=270 unit=mmHg
